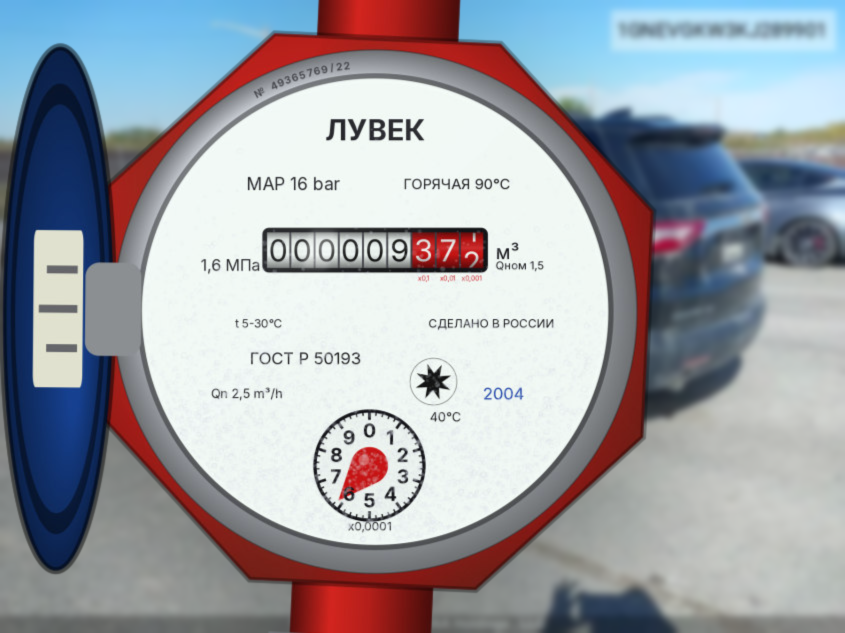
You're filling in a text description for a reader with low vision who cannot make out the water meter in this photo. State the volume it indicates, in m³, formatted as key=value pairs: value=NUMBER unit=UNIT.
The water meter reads value=9.3716 unit=m³
